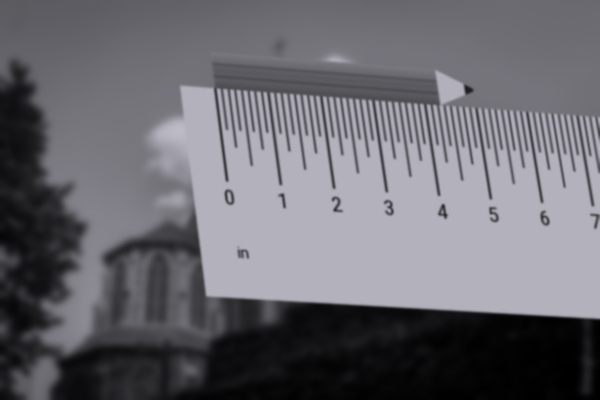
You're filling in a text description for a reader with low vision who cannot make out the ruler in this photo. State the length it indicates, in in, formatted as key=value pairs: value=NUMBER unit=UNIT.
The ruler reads value=5 unit=in
